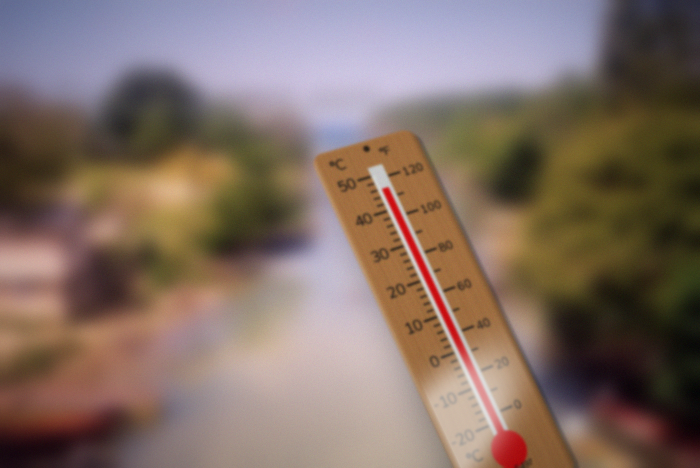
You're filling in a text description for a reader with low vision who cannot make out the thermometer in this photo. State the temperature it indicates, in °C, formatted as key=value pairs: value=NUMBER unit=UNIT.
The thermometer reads value=46 unit=°C
